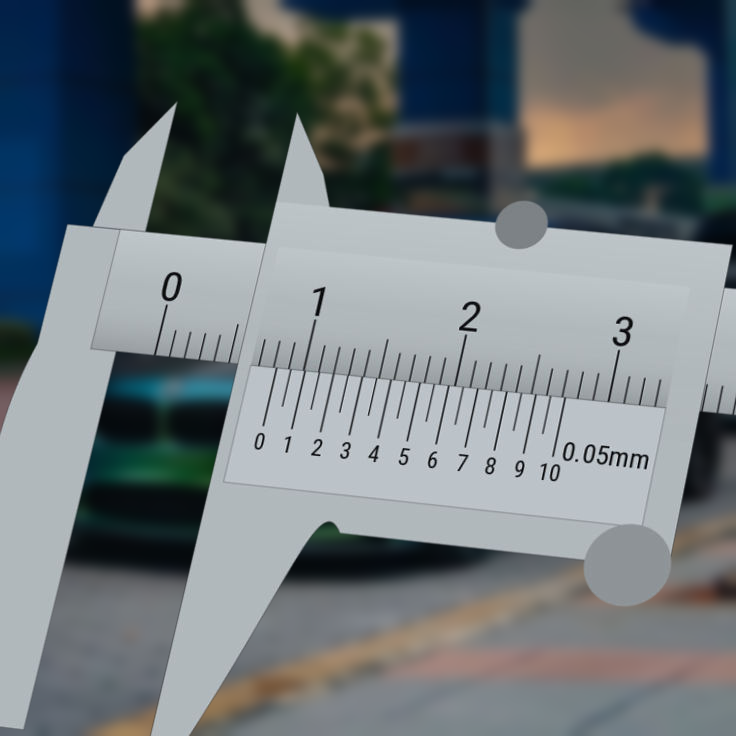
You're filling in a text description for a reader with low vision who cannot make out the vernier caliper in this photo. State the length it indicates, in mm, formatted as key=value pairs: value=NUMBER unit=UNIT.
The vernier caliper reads value=8.2 unit=mm
